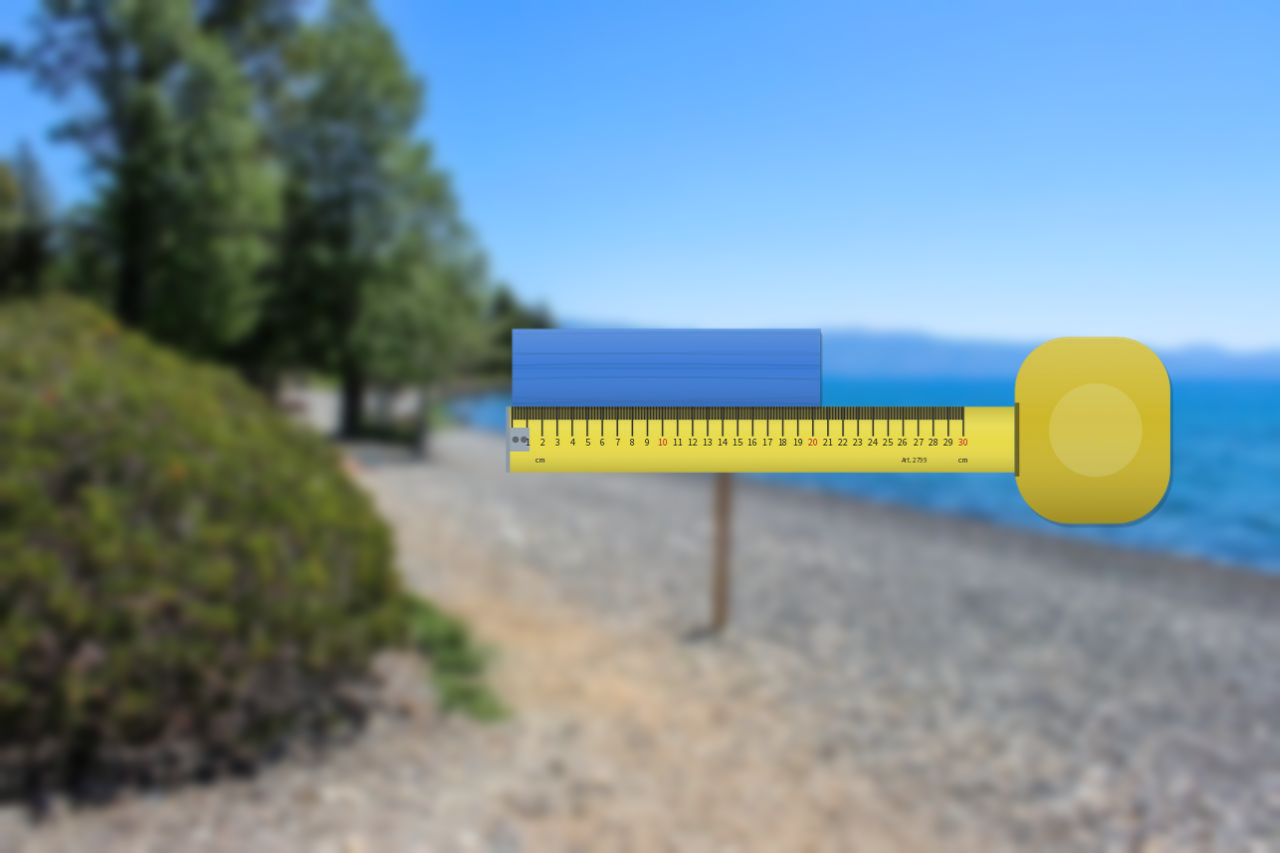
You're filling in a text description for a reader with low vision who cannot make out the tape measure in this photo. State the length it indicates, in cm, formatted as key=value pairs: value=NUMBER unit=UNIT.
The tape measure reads value=20.5 unit=cm
